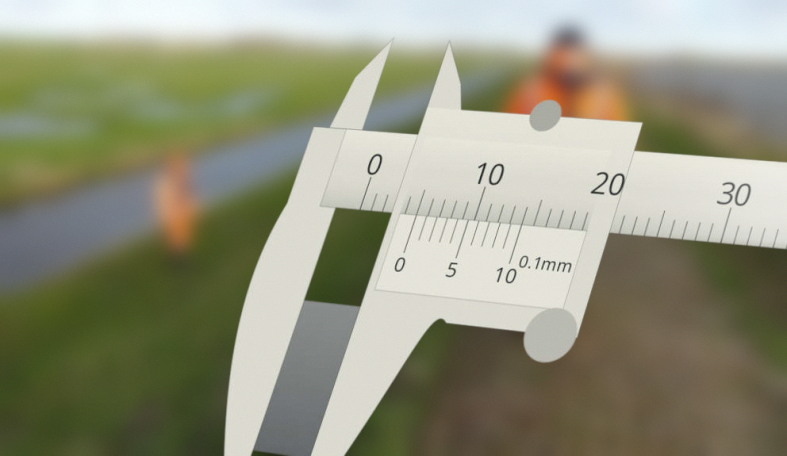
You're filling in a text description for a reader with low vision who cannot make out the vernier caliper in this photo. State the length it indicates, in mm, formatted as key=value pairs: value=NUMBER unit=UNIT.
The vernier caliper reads value=5.0 unit=mm
